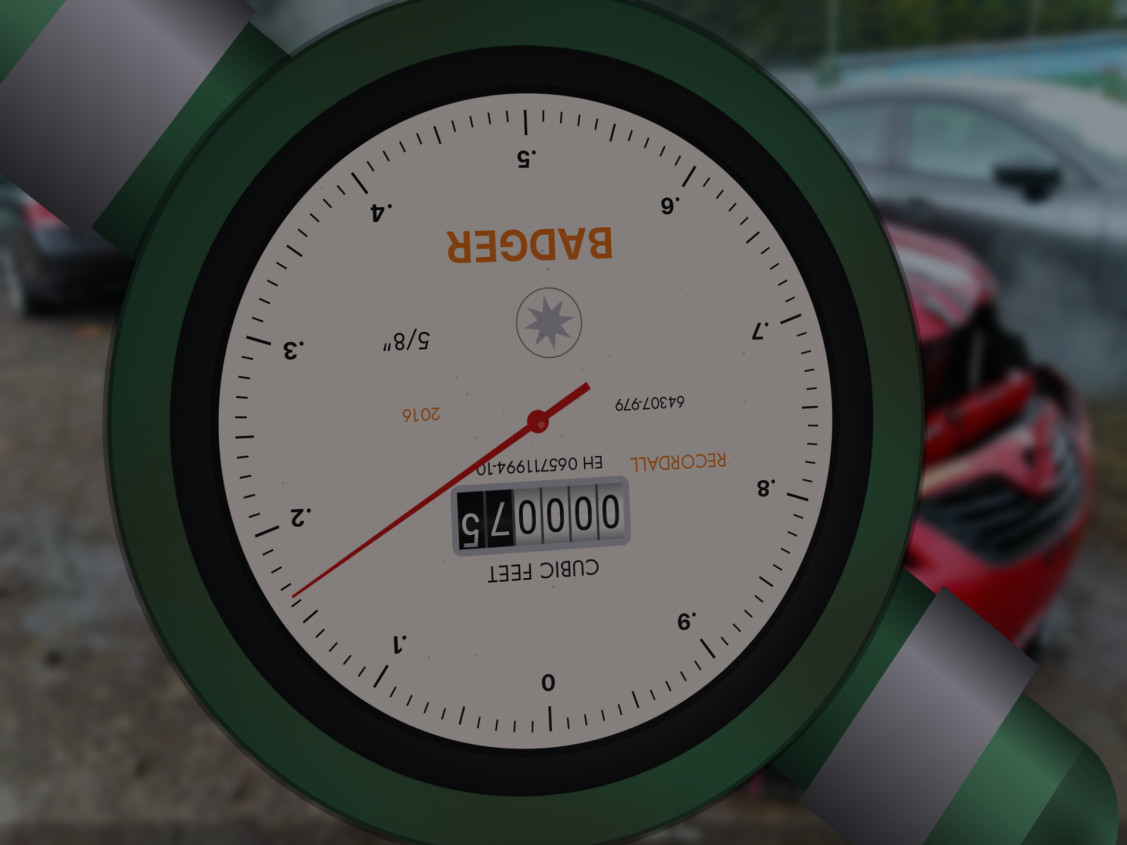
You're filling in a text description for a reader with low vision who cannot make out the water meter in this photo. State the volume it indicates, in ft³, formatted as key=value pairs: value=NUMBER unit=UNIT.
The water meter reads value=75.16 unit=ft³
